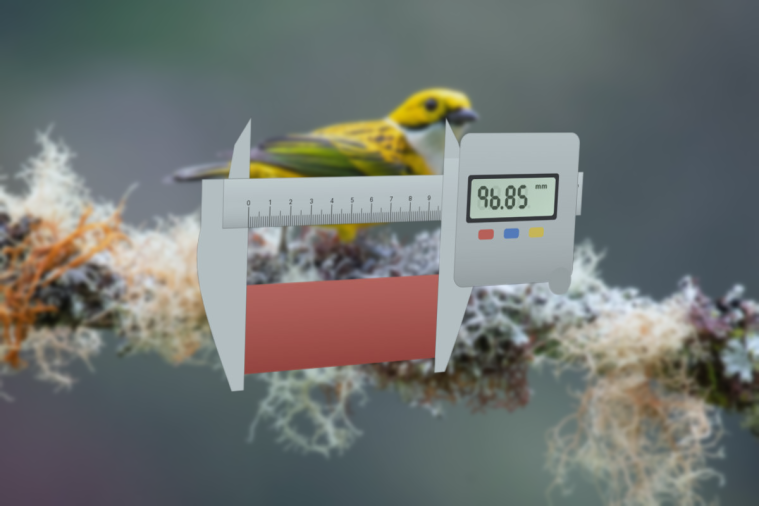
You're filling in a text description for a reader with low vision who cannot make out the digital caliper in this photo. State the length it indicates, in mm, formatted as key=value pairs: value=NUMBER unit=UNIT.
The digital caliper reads value=96.85 unit=mm
